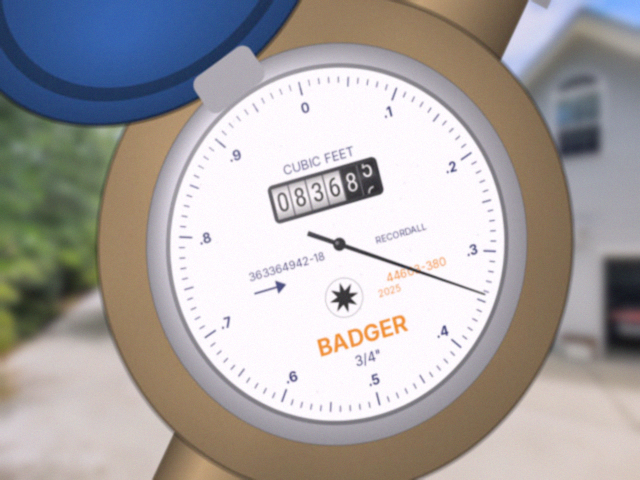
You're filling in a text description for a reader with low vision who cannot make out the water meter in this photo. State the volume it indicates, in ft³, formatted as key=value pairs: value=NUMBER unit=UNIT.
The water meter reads value=83685.34 unit=ft³
